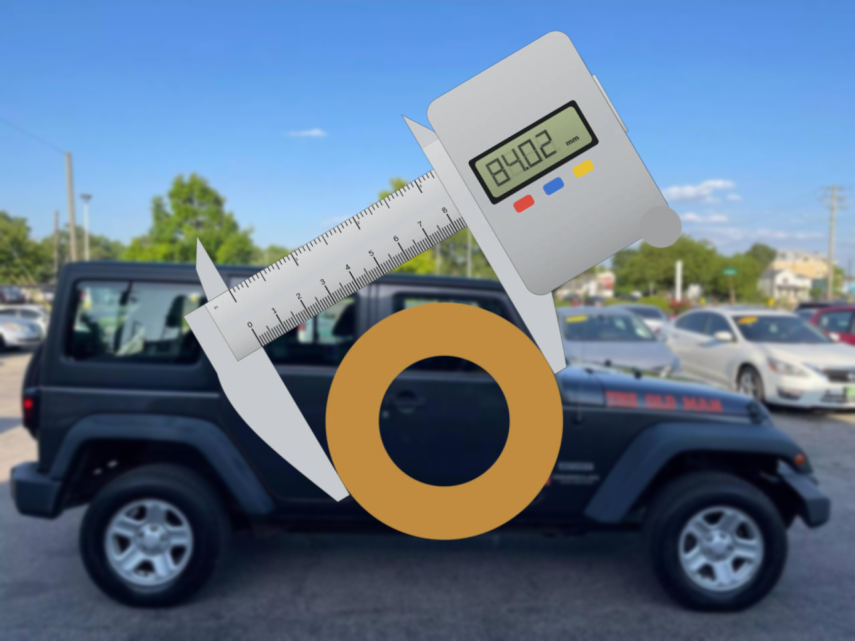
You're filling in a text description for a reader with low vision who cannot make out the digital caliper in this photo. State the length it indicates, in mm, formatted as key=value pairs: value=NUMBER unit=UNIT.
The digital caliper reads value=84.02 unit=mm
